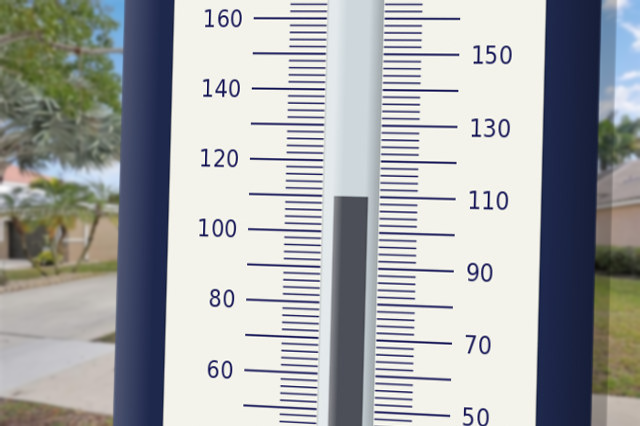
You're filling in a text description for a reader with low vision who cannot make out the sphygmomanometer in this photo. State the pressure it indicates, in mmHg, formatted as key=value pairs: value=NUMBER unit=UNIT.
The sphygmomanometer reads value=110 unit=mmHg
